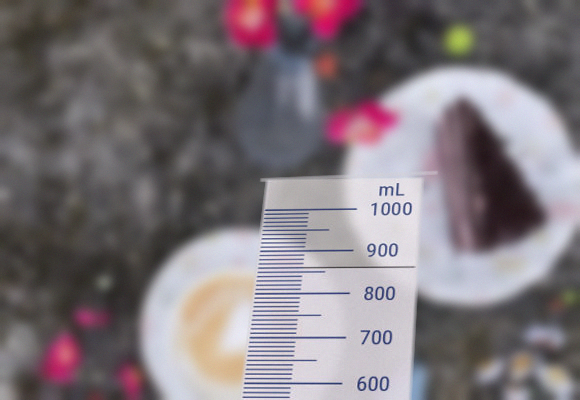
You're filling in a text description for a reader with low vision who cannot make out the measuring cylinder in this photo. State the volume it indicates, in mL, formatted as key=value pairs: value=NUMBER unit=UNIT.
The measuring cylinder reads value=860 unit=mL
